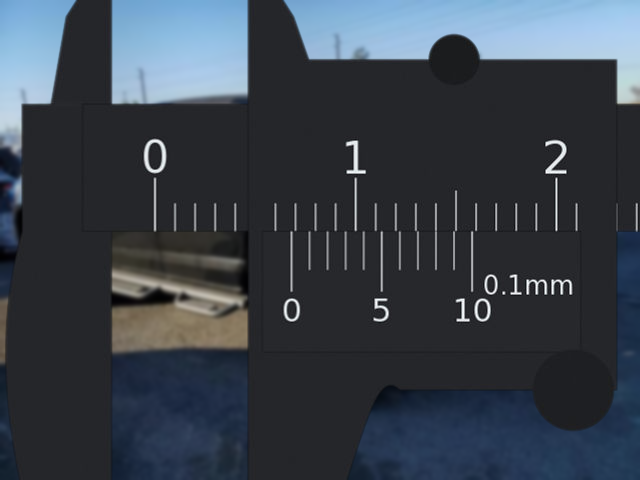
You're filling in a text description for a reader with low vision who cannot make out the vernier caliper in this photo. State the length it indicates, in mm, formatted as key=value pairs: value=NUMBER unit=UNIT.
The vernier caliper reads value=6.8 unit=mm
